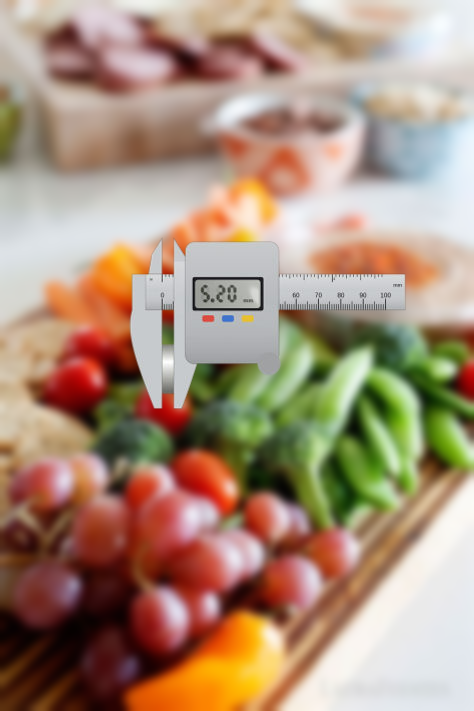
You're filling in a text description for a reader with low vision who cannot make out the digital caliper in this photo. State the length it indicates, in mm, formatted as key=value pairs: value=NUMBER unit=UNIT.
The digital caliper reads value=5.20 unit=mm
